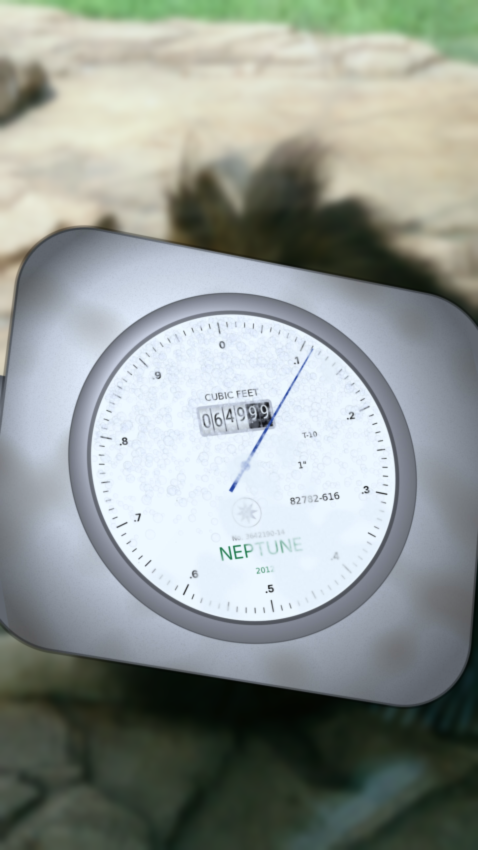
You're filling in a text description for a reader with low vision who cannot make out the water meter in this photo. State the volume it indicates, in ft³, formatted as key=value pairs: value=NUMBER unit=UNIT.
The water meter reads value=64999.11 unit=ft³
